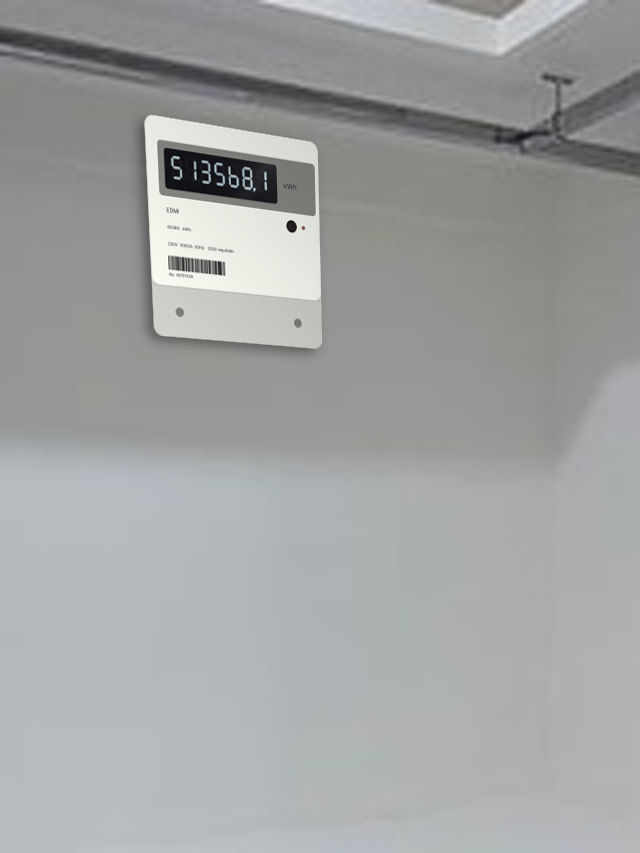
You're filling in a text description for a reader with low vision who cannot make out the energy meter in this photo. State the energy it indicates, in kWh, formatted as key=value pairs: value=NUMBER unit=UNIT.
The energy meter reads value=513568.1 unit=kWh
